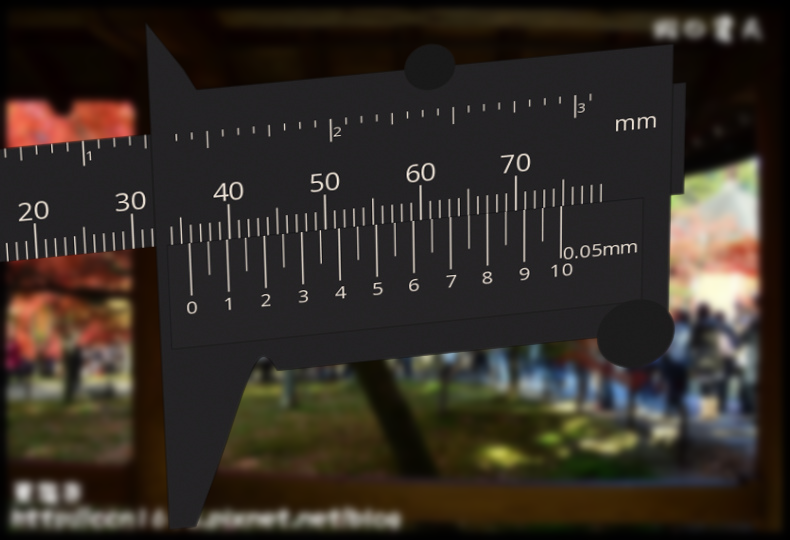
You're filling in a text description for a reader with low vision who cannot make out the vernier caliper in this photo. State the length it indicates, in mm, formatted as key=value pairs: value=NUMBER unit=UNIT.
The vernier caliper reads value=35.8 unit=mm
